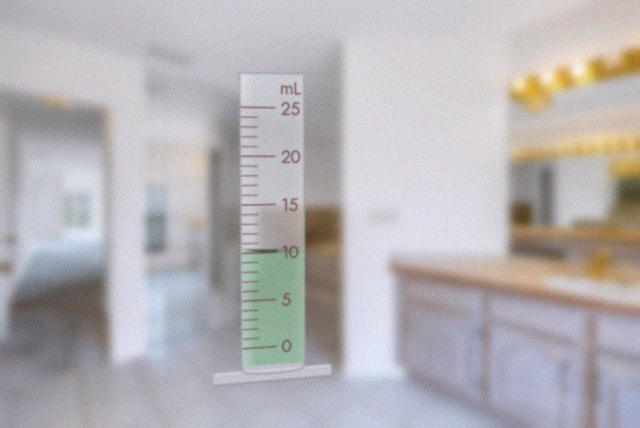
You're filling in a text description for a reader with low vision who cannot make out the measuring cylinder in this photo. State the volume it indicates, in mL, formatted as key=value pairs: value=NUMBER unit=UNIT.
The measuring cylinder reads value=10 unit=mL
